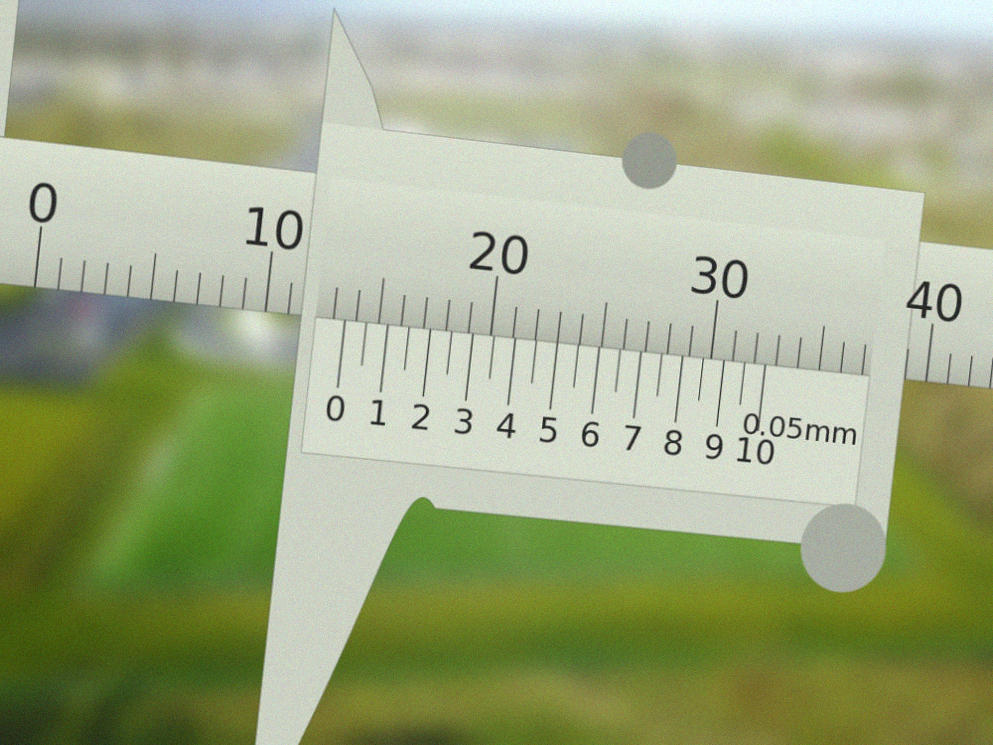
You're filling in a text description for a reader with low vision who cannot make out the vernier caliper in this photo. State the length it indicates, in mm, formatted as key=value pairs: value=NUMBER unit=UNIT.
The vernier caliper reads value=13.50 unit=mm
